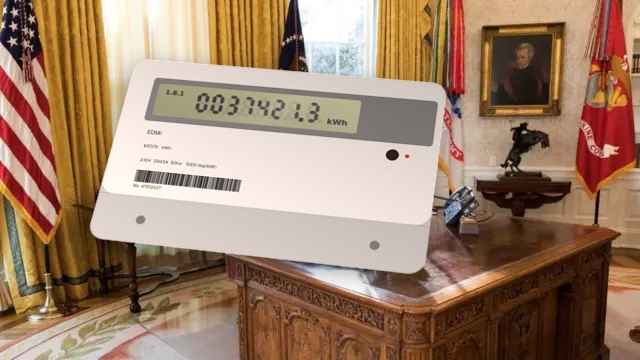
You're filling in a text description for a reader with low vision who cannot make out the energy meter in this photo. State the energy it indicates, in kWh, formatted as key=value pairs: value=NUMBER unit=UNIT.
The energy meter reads value=37421.3 unit=kWh
